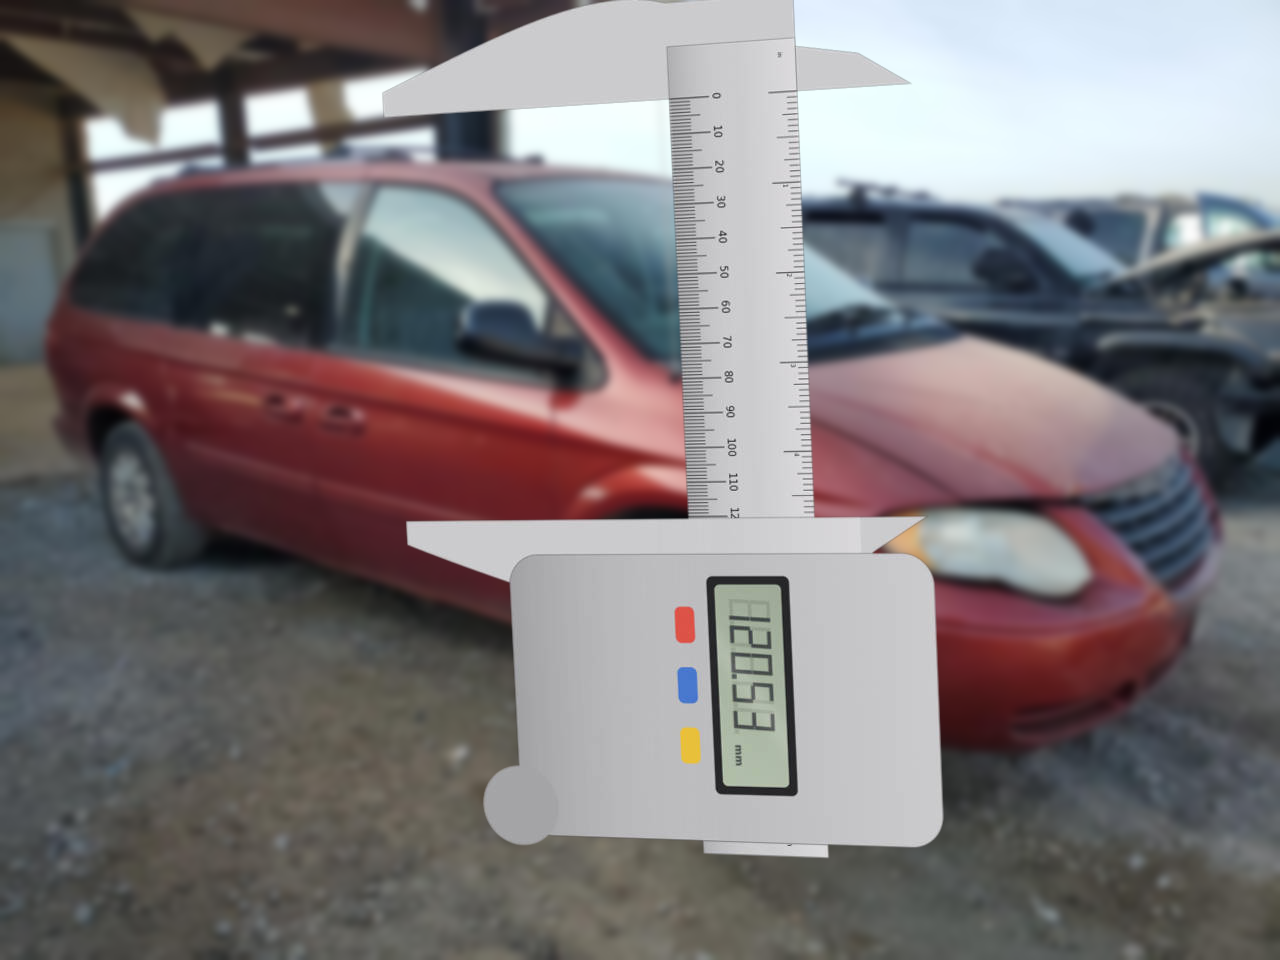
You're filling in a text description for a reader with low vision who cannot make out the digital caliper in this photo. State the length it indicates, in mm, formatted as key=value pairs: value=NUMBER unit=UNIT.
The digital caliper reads value=120.53 unit=mm
